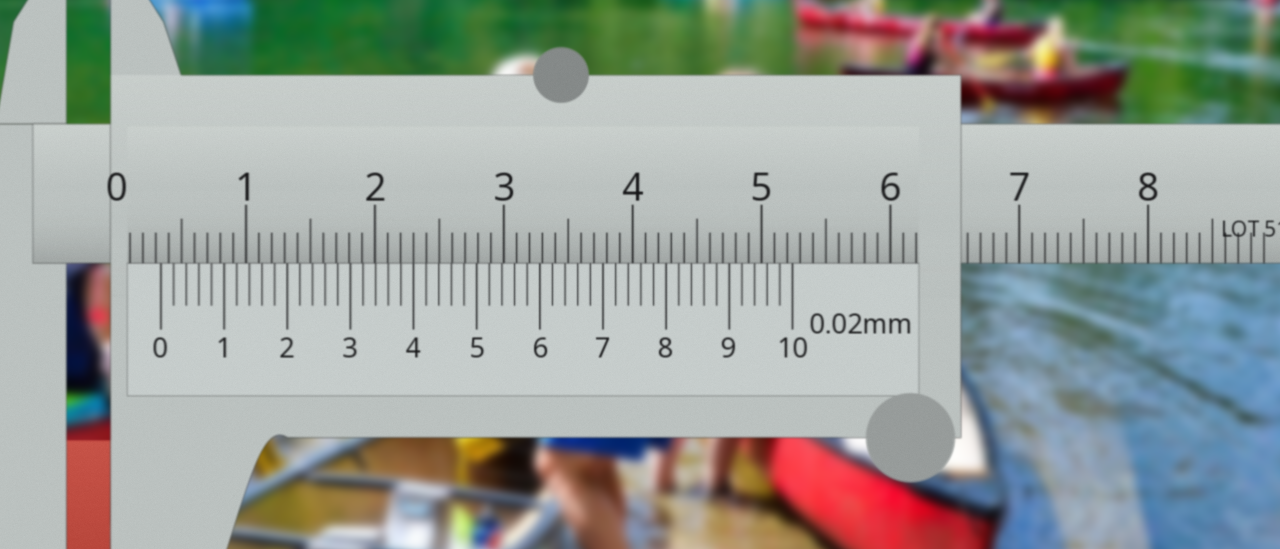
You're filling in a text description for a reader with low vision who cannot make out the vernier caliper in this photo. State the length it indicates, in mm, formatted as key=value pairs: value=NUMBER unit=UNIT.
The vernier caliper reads value=3.4 unit=mm
